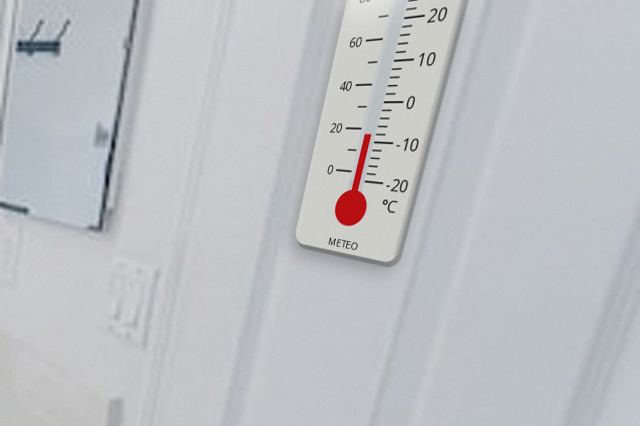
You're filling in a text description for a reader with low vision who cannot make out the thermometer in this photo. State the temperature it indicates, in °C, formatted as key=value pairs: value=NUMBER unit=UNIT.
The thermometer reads value=-8 unit=°C
